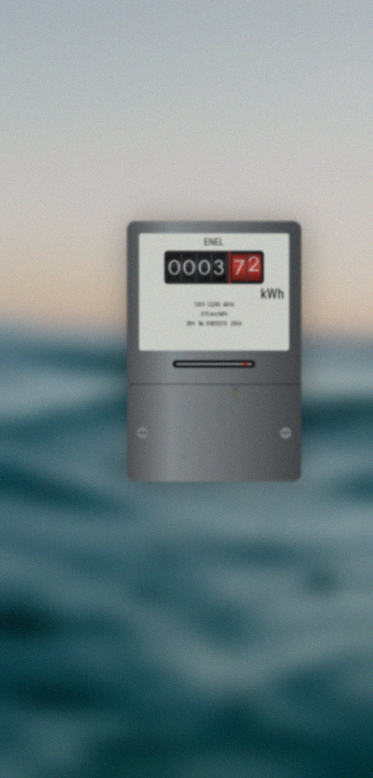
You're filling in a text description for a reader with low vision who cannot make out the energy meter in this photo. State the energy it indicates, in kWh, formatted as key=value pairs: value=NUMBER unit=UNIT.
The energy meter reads value=3.72 unit=kWh
